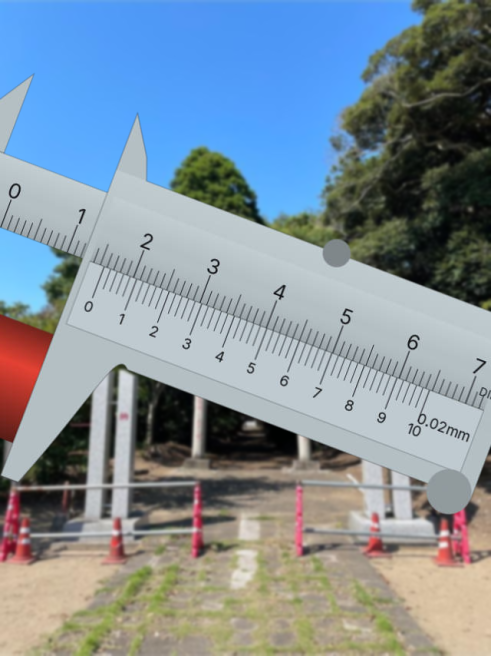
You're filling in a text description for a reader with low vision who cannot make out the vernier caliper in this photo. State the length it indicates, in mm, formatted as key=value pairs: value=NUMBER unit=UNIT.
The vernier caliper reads value=15.6 unit=mm
